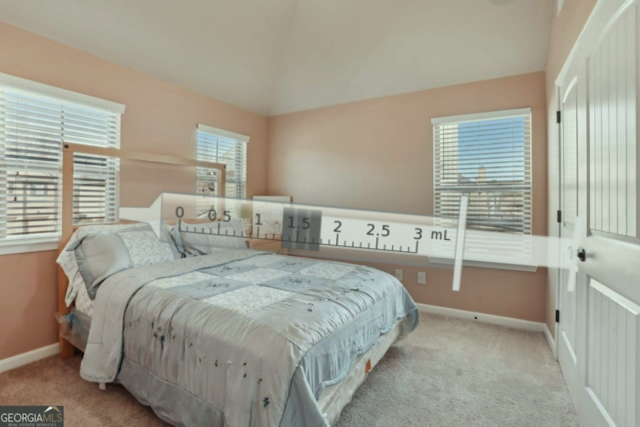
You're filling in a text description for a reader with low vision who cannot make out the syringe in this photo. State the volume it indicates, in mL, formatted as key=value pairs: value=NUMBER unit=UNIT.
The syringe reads value=1.3 unit=mL
